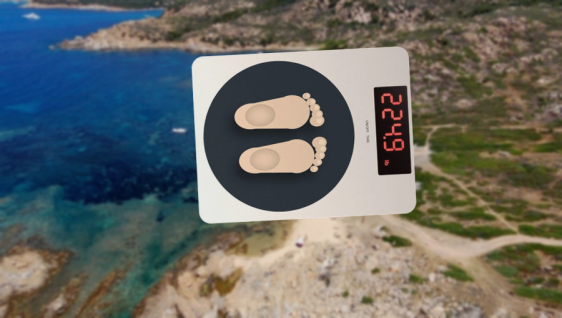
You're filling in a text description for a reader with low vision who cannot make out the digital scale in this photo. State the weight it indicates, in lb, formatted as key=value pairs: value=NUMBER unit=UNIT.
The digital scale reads value=224.9 unit=lb
